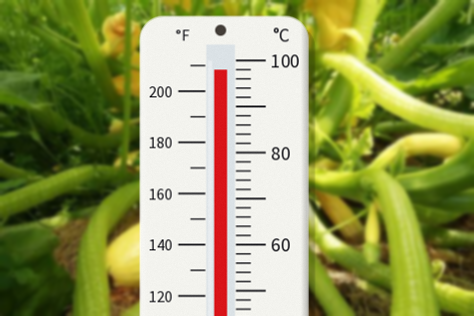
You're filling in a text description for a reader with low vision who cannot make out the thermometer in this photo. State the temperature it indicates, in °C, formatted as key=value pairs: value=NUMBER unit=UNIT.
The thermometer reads value=98 unit=°C
